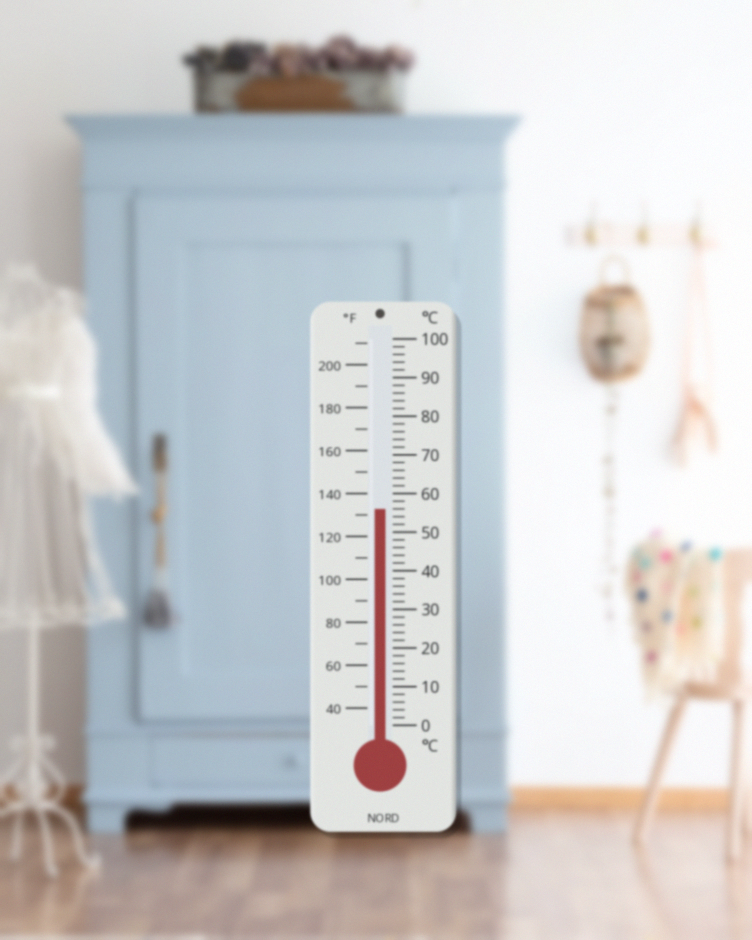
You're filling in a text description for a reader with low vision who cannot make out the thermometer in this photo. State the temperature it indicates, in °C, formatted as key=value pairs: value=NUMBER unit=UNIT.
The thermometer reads value=56 unit=°C
